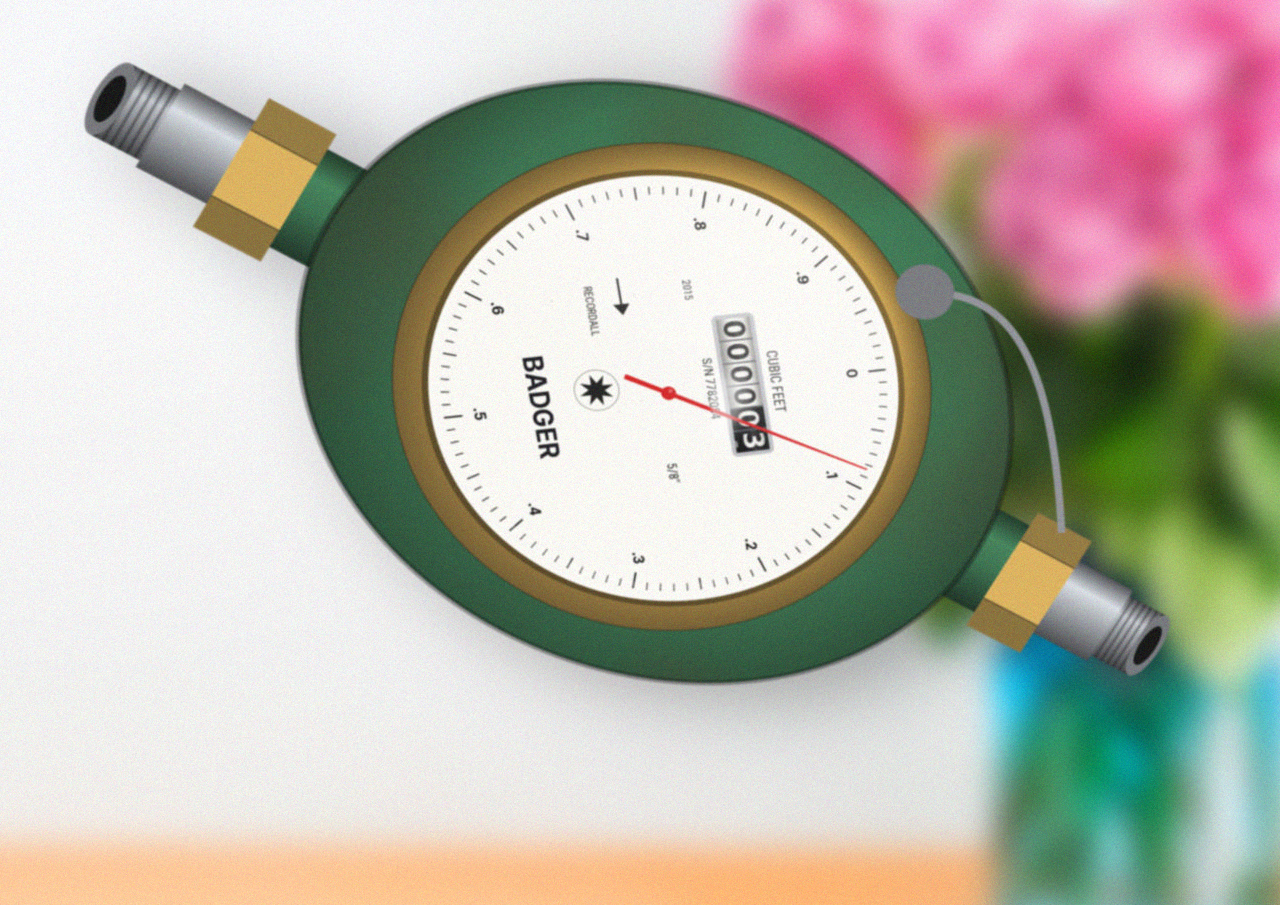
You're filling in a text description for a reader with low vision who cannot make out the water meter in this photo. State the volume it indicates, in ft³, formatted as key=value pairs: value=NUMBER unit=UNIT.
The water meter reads value=3.08 unit=ft³
